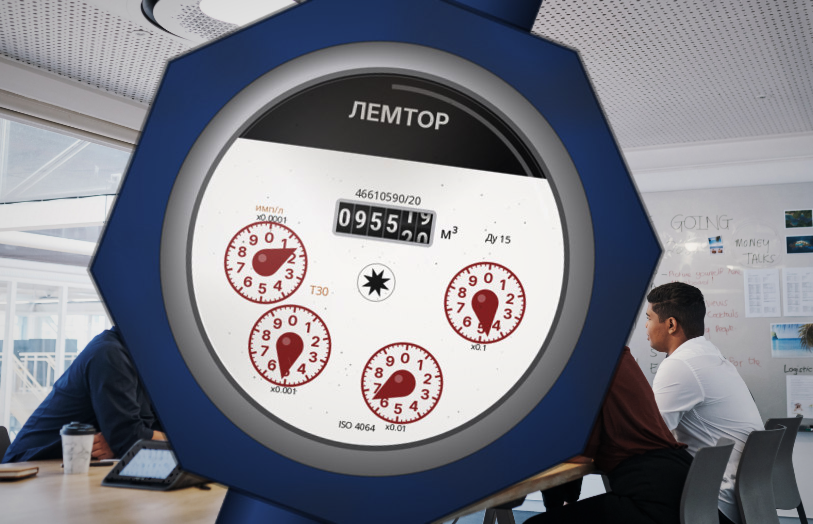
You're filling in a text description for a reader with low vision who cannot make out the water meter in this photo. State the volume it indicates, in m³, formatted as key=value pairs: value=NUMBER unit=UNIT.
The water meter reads value=95519.4651 unit=m³
